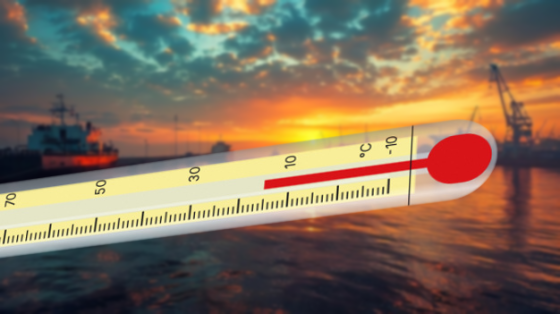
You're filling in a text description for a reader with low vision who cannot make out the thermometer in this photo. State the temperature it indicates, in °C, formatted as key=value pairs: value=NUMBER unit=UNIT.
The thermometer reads value=15 unit=°C
